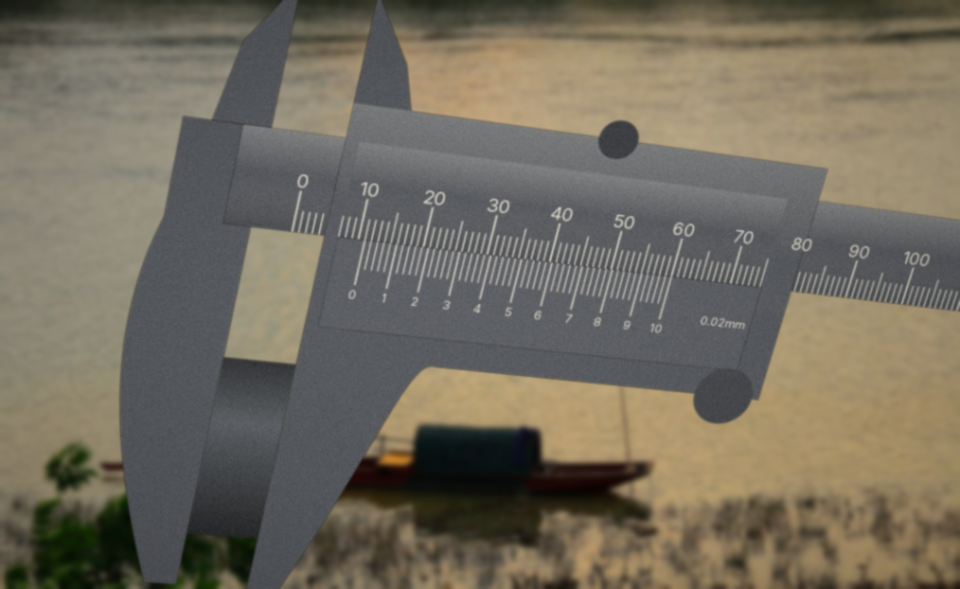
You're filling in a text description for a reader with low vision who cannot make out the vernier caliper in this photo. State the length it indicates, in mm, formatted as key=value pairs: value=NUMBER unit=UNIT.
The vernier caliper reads value=11.0 unit=mm
